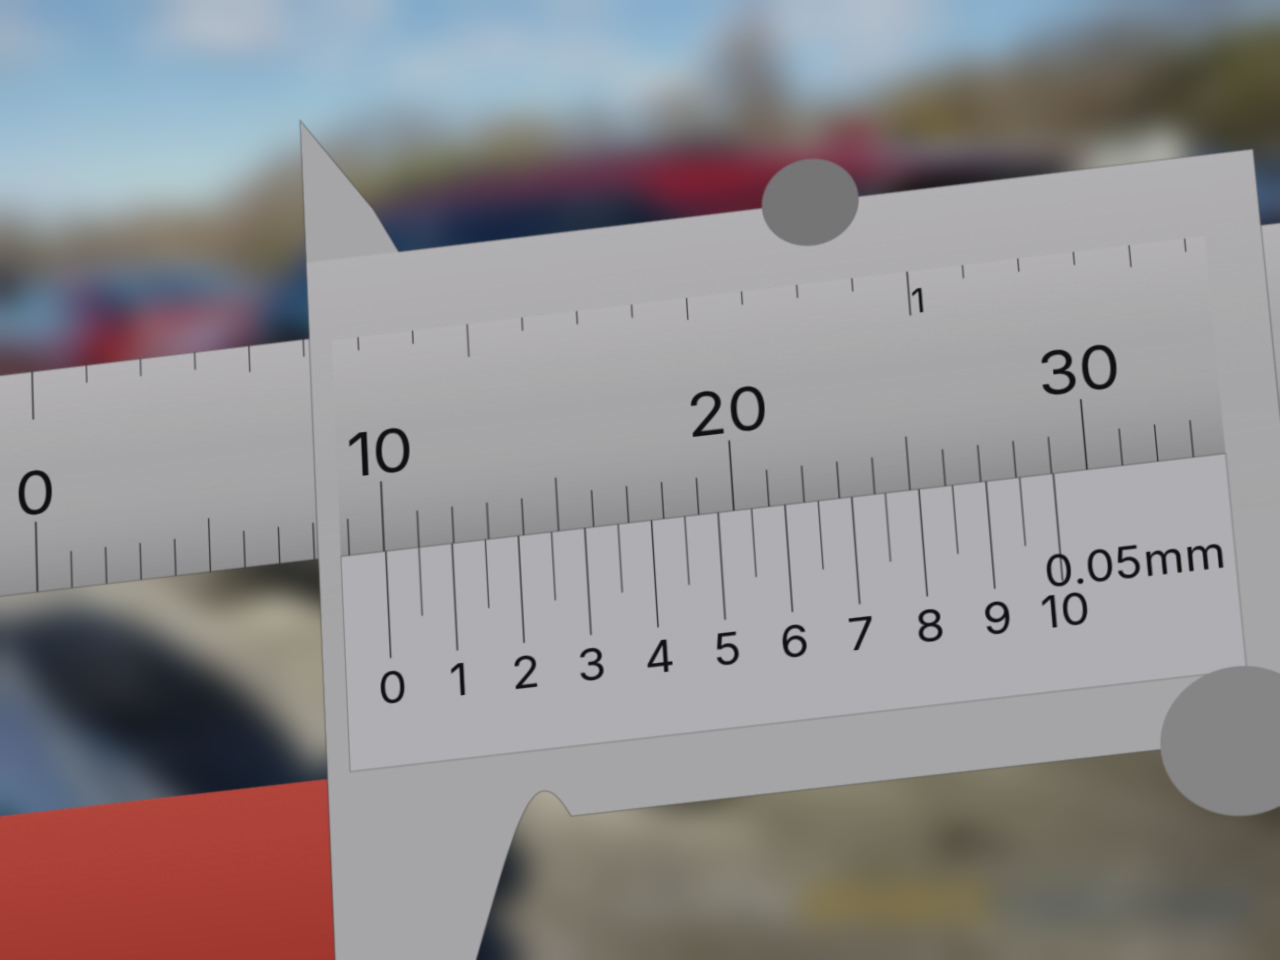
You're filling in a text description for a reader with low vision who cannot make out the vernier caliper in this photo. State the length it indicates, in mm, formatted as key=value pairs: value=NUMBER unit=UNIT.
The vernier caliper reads value=10.05 unit=mm
